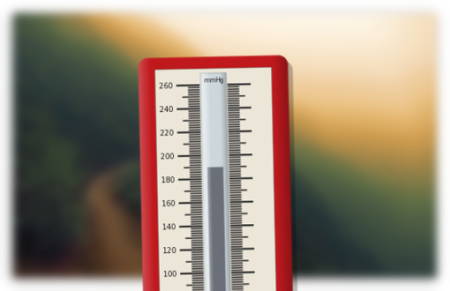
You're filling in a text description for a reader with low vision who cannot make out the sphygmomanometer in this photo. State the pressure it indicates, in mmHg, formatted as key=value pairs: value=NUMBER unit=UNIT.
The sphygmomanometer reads value=190 unit=mmHg
